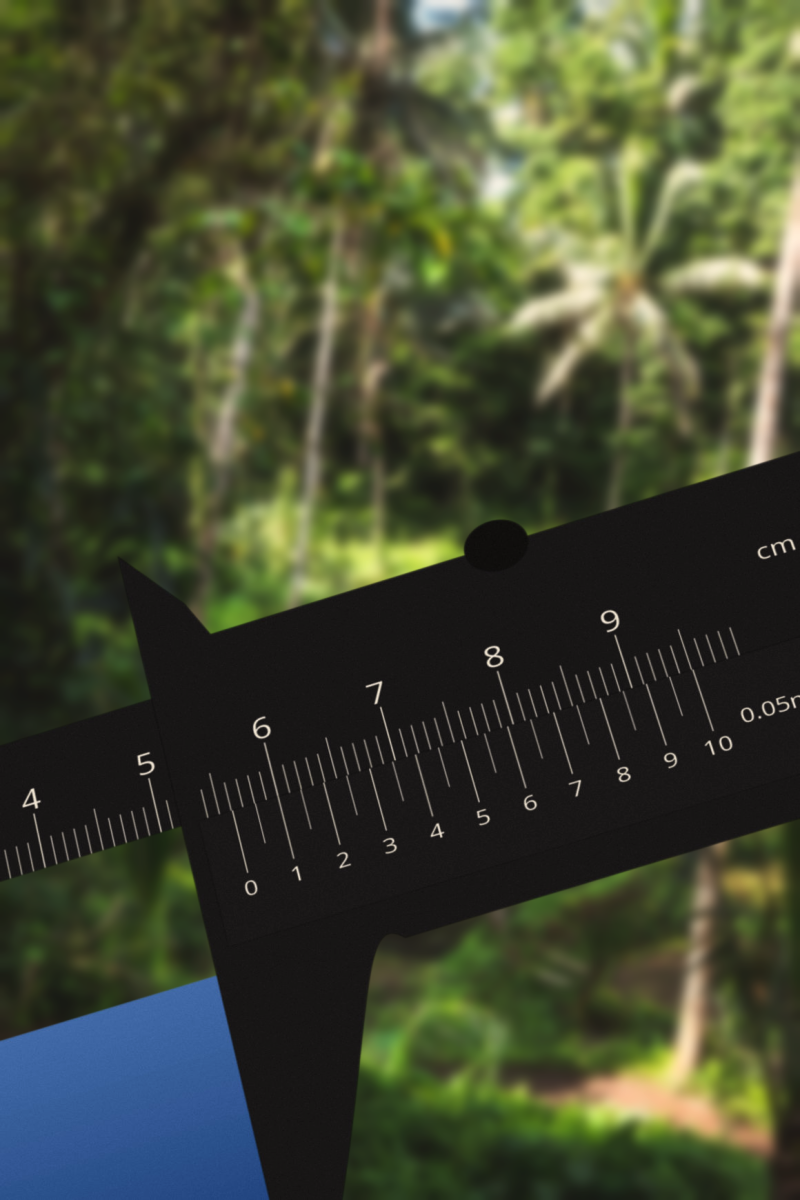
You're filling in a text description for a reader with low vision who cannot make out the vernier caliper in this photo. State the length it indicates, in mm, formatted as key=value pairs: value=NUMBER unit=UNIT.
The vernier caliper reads value=56.1 unit=mm
